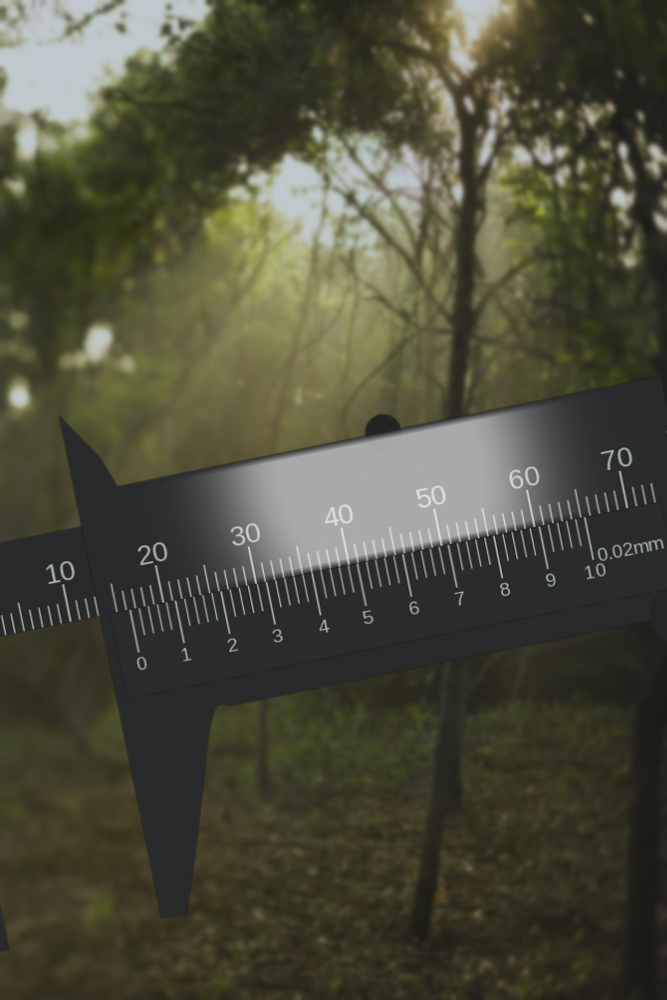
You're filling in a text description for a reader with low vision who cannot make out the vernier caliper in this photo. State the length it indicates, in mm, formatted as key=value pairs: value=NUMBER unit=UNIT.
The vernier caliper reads value=16.4 unit=mm
